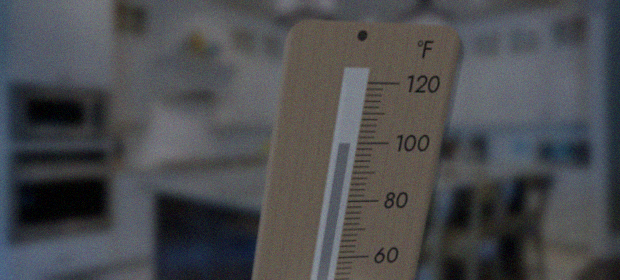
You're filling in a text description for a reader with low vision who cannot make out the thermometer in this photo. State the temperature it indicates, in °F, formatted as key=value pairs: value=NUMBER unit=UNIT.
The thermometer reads value=100 unit=°F
